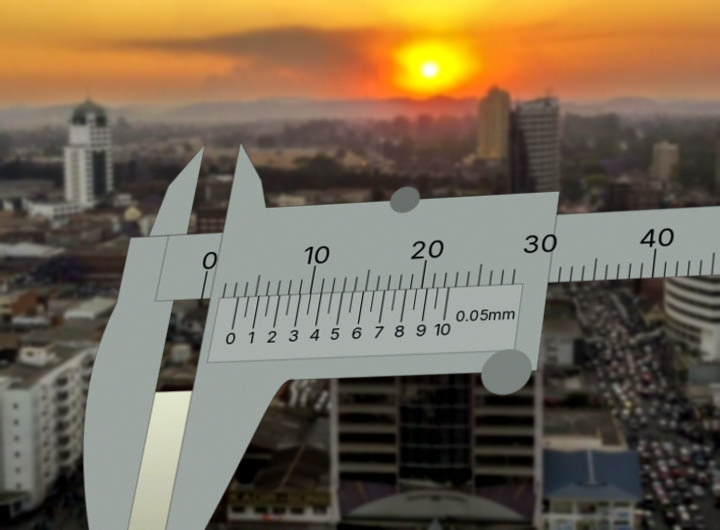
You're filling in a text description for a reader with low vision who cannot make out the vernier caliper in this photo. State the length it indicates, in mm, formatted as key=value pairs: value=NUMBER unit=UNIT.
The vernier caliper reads value=3.4 unit=mm
